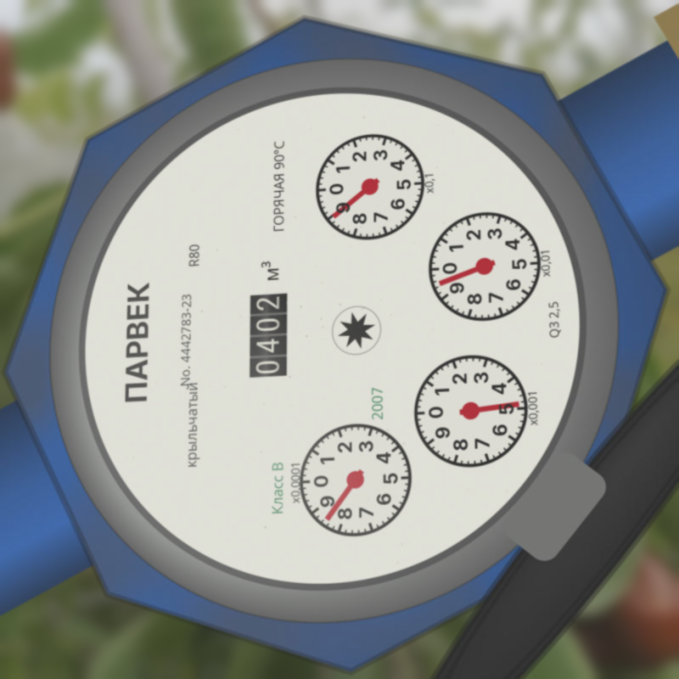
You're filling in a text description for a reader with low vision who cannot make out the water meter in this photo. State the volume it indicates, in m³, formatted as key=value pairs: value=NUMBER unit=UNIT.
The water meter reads value=402.8948 unit=m³
